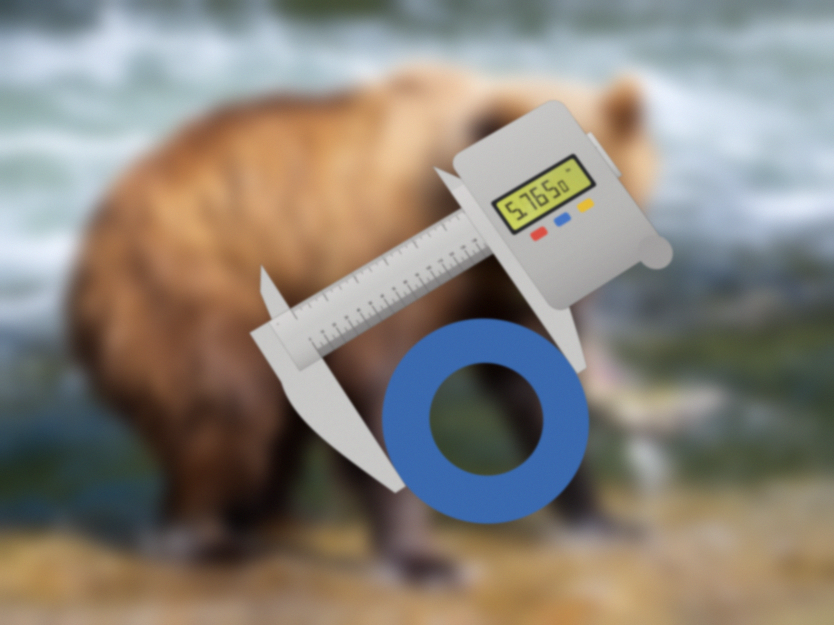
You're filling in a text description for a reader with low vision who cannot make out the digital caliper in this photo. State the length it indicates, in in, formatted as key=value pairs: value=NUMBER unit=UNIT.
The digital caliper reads value=5.7650 unit=in
